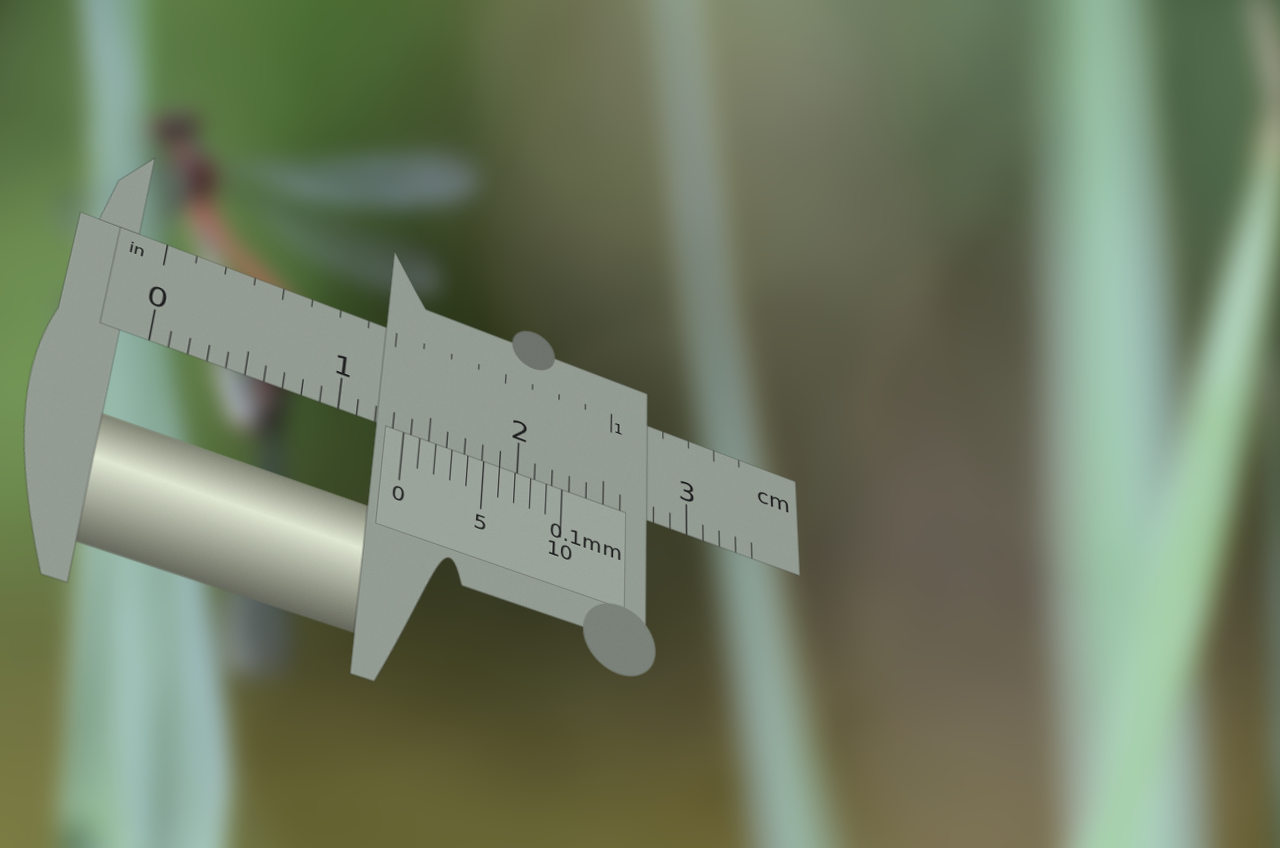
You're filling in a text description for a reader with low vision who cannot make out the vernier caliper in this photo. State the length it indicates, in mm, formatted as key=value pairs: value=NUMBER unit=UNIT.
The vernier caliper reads value=13.6 unit=mm
